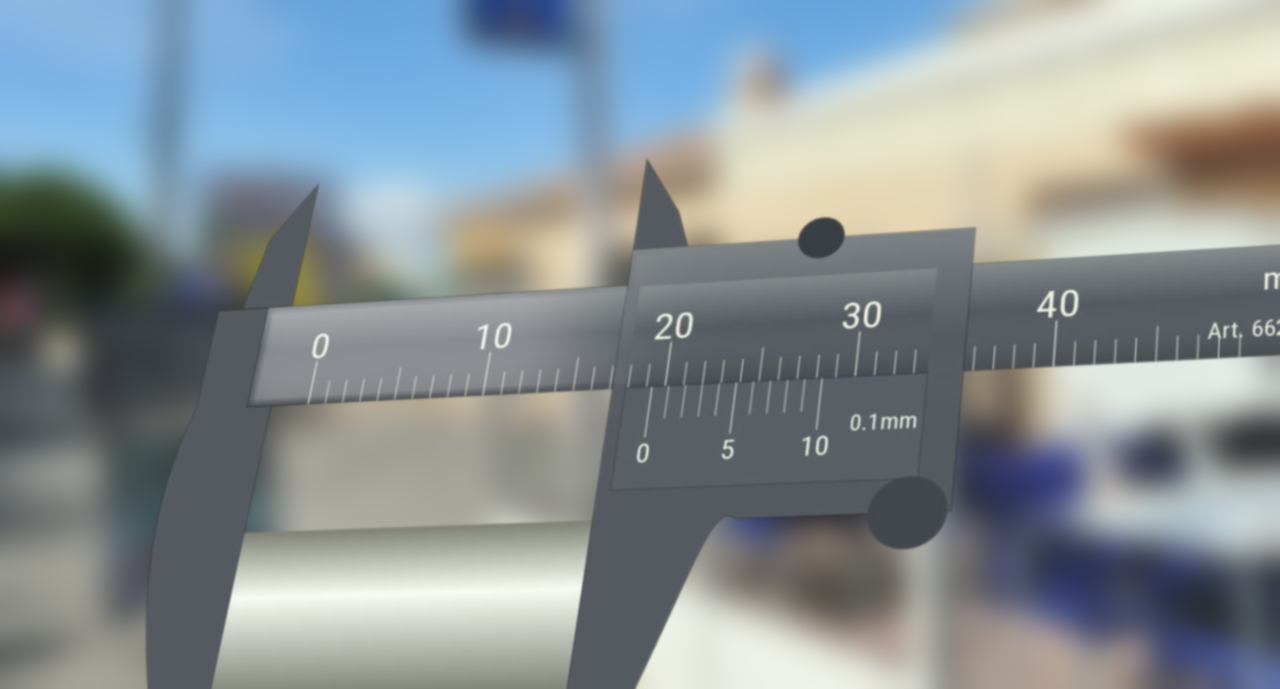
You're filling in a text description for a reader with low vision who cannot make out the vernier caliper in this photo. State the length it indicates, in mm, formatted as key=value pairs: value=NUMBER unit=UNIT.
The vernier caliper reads value=19.3 unit=mm
